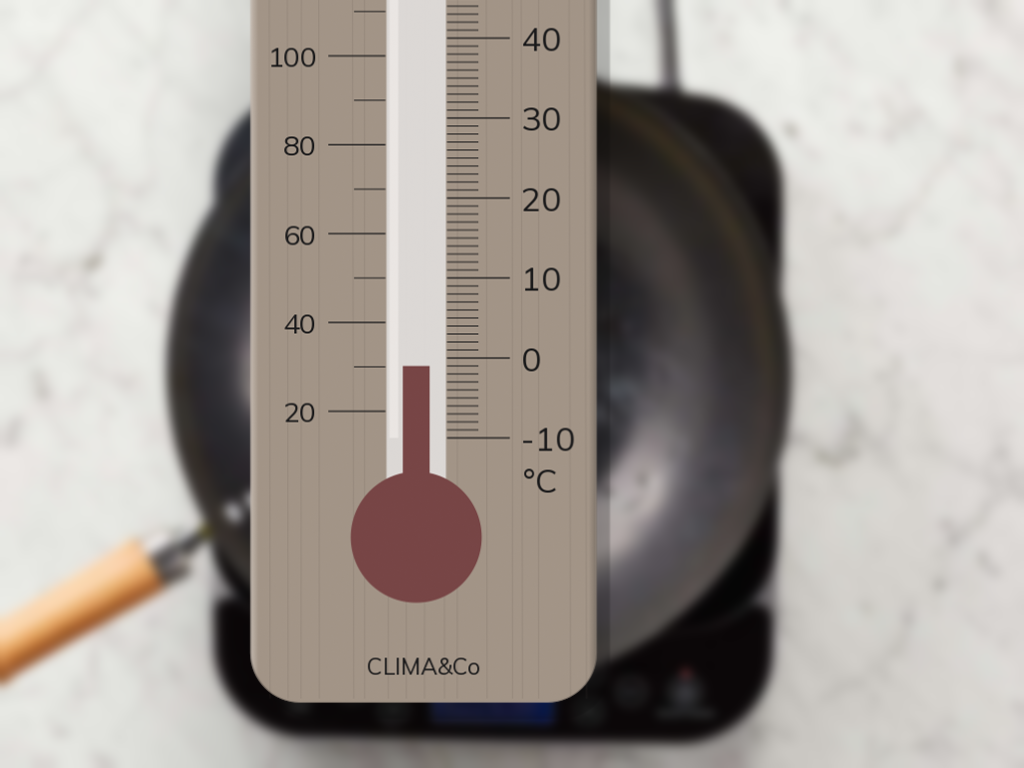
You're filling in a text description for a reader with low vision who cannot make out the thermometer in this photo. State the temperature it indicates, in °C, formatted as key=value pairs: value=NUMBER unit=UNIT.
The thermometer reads value=-1 unit=°C
